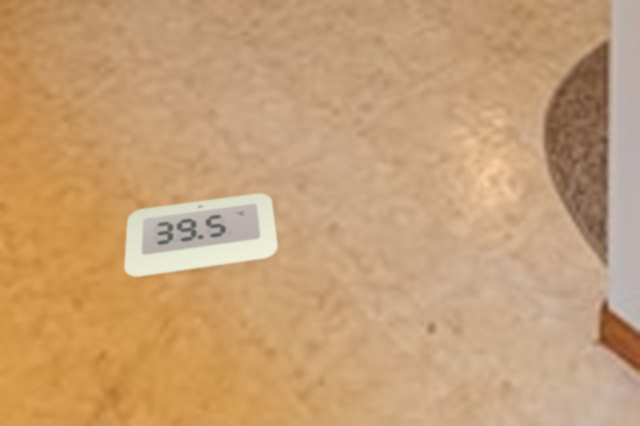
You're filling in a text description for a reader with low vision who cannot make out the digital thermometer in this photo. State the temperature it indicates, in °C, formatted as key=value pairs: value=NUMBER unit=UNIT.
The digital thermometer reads value=39.5 unit=°C
